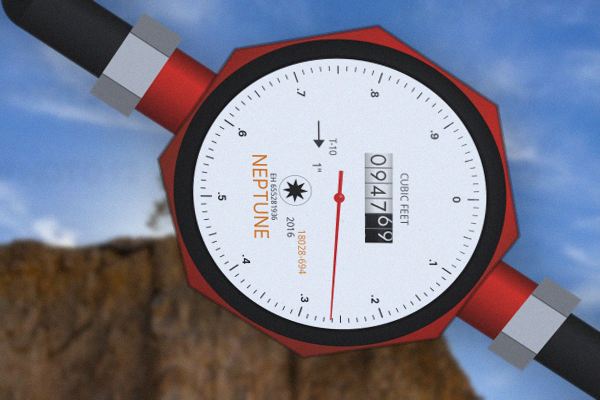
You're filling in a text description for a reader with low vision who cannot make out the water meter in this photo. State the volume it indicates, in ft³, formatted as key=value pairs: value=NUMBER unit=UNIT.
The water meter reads value=94769.26 unit=ft³
